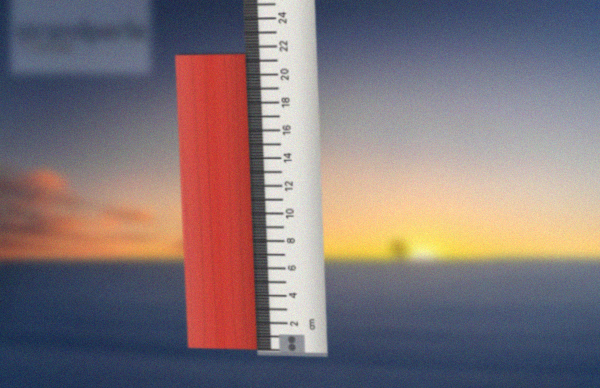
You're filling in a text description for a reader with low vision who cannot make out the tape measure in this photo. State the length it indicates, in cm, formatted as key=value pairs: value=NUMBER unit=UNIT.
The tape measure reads value=21.5 unit=cm
